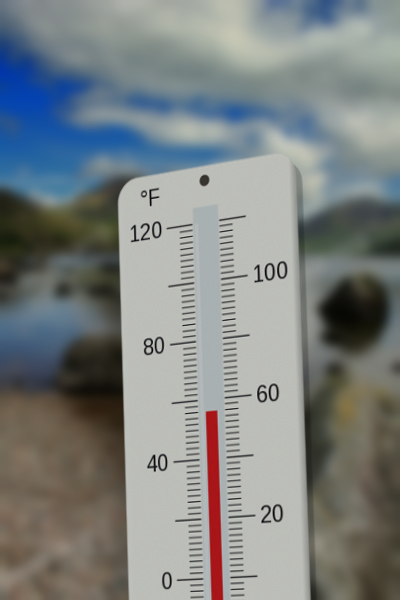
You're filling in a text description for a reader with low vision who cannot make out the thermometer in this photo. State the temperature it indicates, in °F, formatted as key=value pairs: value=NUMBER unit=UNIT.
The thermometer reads value=56 unit=°F
